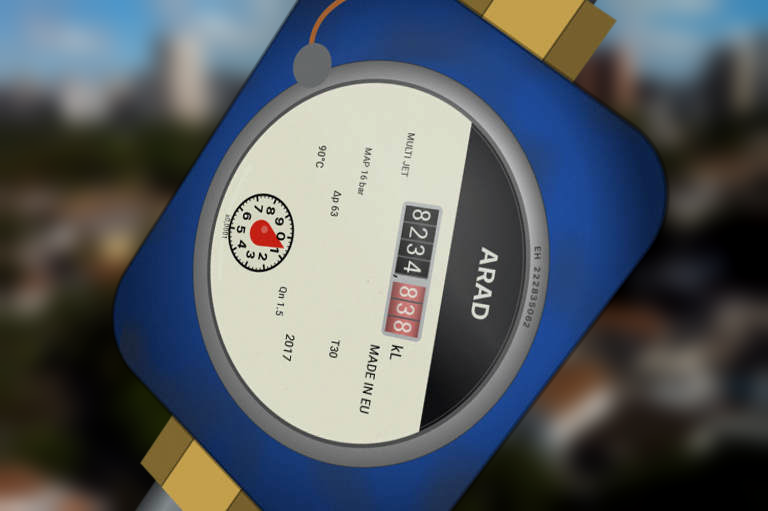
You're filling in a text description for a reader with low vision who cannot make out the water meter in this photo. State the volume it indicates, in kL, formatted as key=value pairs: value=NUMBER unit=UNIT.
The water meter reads value=8234.8380 unit=kL
